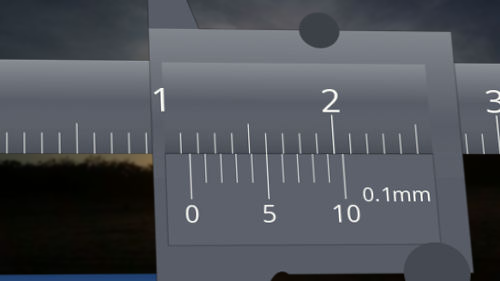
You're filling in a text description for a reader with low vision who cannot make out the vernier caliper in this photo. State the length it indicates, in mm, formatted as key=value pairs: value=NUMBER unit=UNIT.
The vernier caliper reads value=11.5 unit=mm
